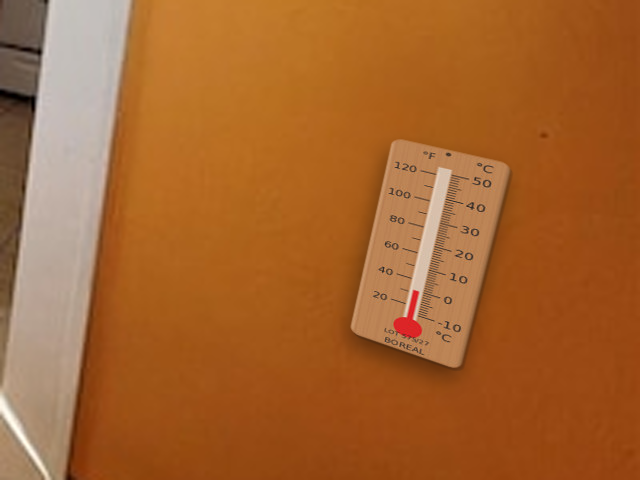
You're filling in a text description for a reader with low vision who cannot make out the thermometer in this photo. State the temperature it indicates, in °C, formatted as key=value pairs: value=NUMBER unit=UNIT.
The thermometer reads value=0 unit=°C
